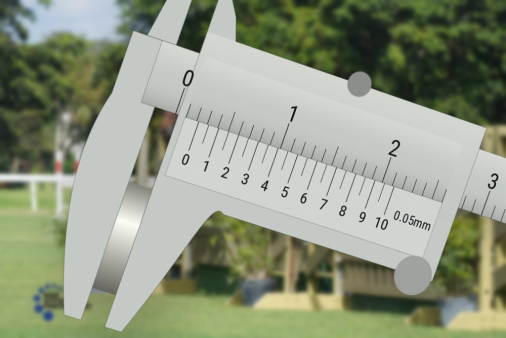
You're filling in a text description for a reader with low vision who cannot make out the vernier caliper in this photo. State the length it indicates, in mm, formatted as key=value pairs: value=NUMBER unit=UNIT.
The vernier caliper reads value=2.2 unit=mm
